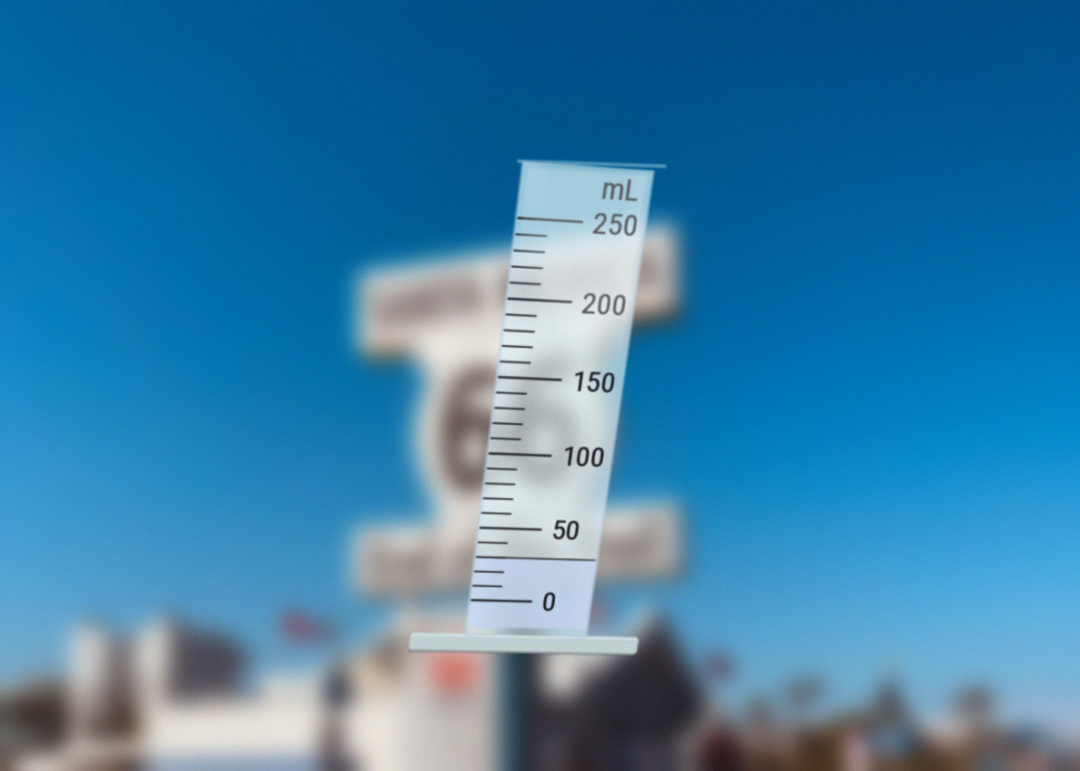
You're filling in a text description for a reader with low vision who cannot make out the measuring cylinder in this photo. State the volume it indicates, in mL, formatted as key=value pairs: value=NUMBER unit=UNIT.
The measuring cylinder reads value=30 unit=mL
